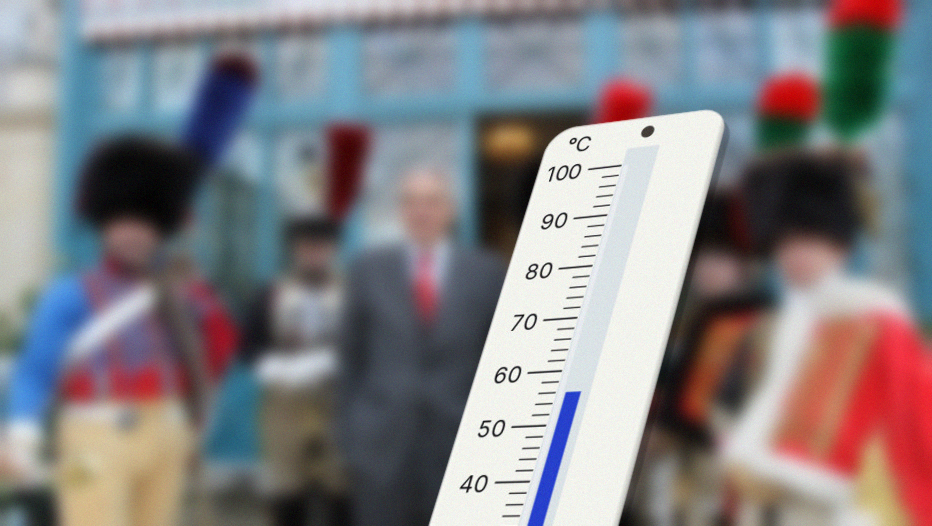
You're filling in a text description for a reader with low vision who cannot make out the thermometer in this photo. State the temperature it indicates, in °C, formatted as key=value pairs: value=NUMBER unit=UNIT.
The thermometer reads value=56 unit=°C
